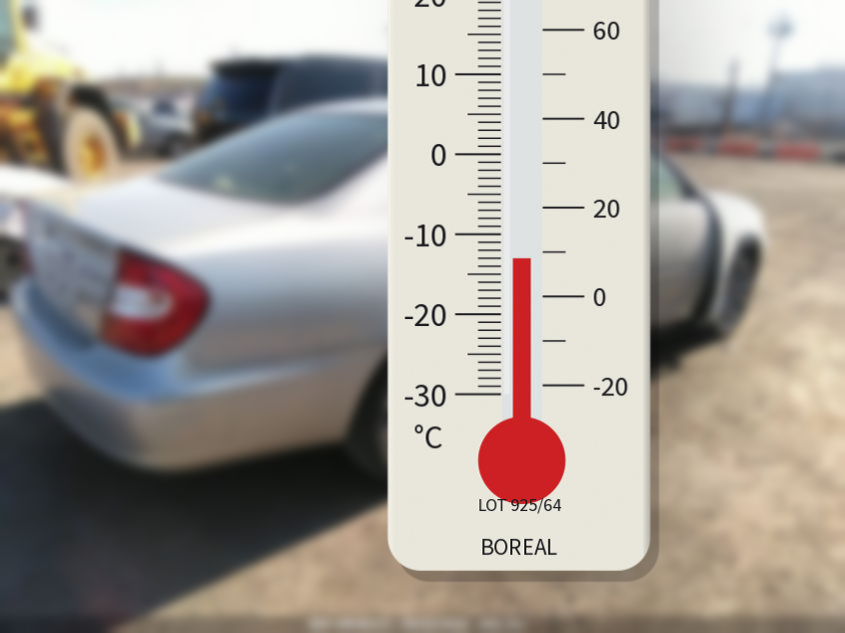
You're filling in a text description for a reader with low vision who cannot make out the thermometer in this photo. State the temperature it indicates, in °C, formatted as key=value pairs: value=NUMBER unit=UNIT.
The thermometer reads value=-13 unit=°C
